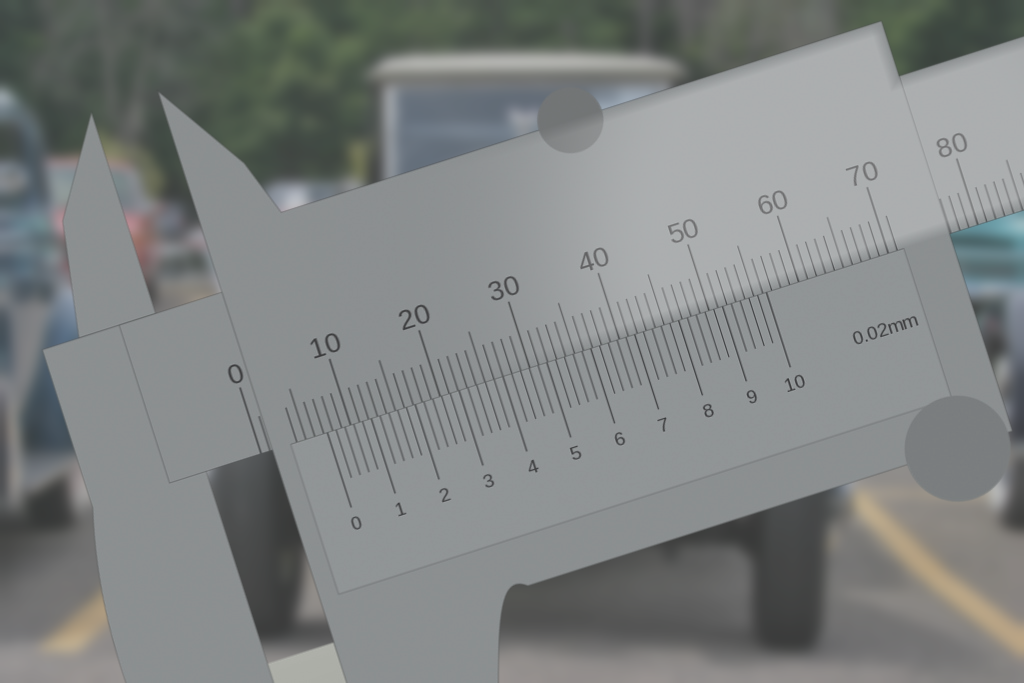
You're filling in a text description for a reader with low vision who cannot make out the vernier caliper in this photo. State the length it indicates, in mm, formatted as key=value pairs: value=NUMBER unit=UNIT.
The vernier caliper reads value=7.4 unit=mm
